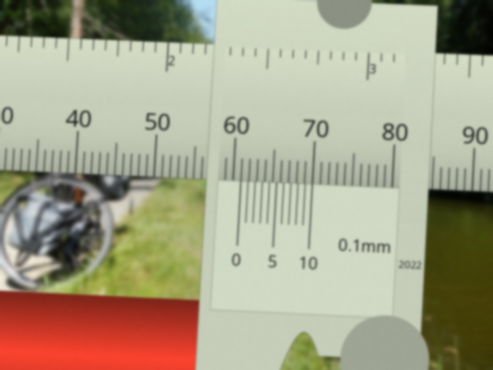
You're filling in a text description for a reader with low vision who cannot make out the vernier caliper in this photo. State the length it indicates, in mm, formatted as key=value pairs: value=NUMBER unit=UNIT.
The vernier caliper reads value=61.0 unit=mm
